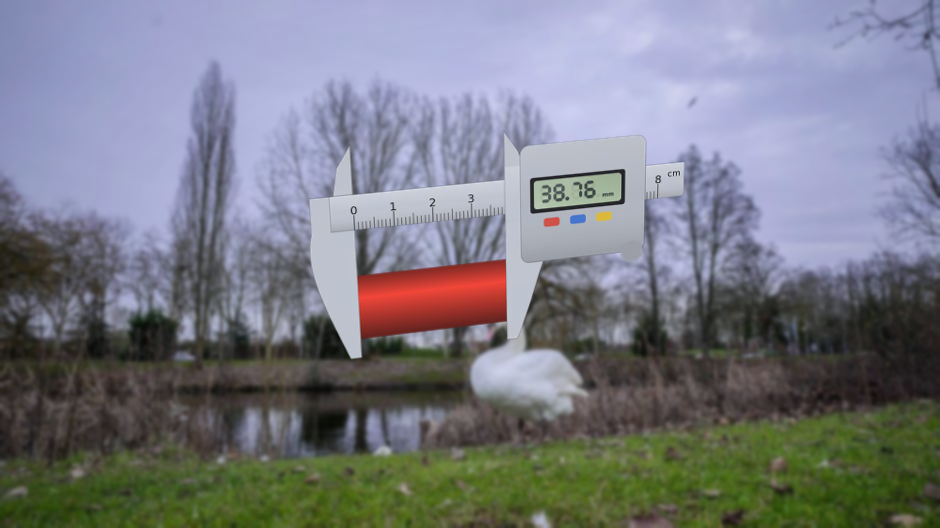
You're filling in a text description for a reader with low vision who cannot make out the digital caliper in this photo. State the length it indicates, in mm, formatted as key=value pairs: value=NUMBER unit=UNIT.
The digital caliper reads value=38.76 unit=mm
